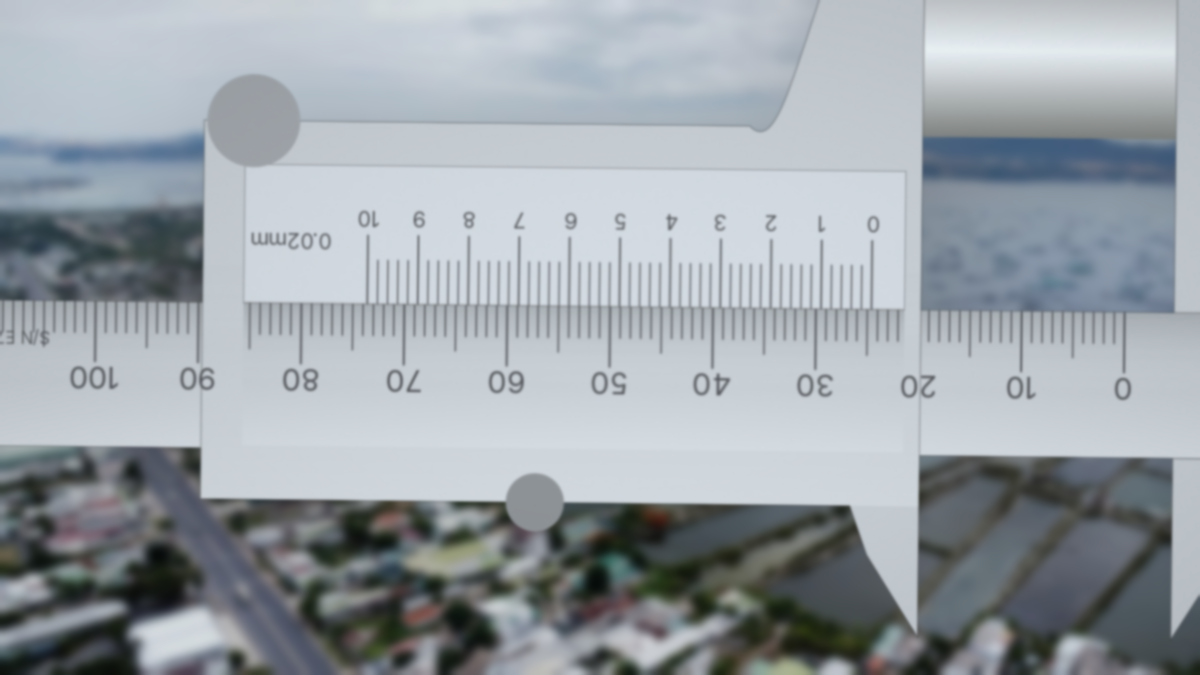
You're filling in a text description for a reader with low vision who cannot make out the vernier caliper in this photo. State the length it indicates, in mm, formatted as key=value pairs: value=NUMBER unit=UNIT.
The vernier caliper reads value=24.6 unit=mm
